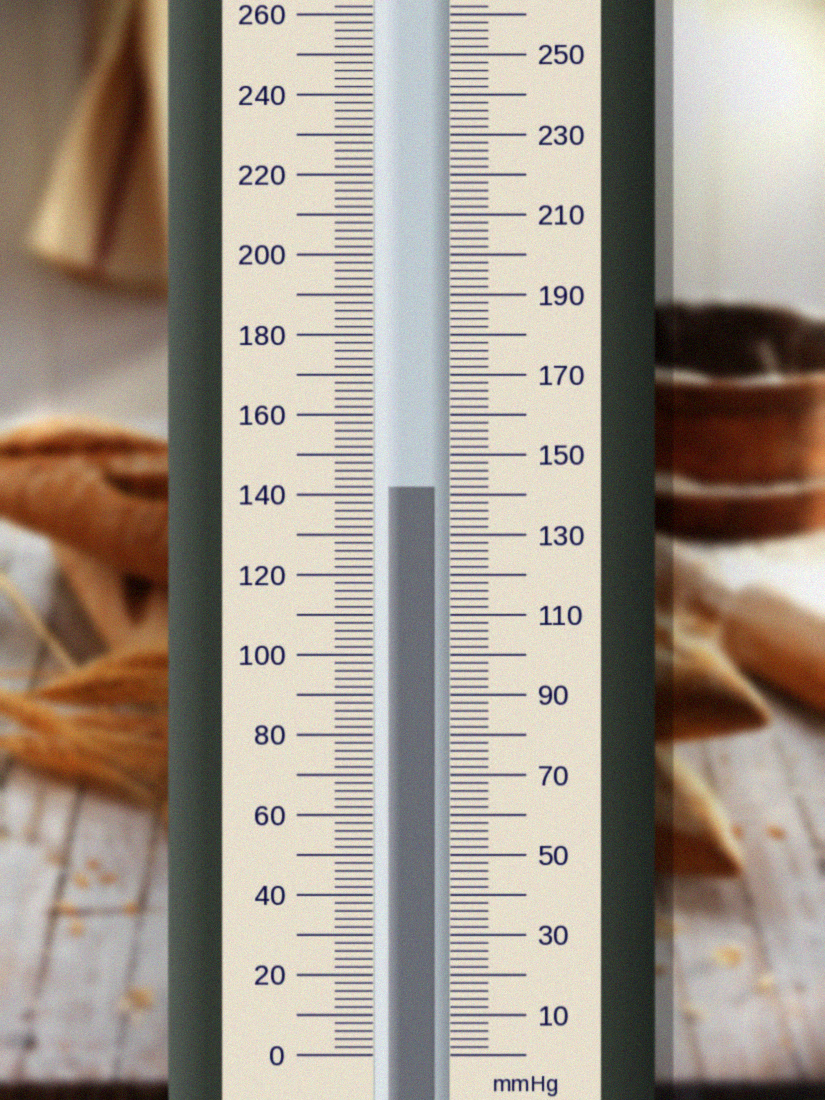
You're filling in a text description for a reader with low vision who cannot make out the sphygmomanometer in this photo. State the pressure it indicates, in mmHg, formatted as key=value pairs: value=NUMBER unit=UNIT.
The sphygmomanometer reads value=142 unit=mmHg
